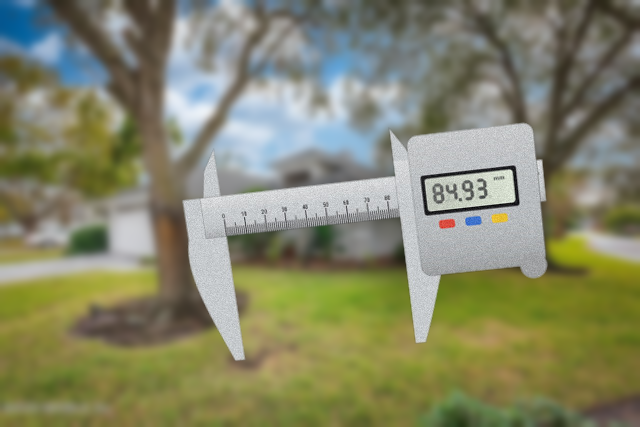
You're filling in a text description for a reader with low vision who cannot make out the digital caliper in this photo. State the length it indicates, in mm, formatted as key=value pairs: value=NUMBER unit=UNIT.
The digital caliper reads value=84.93 unit=mm
